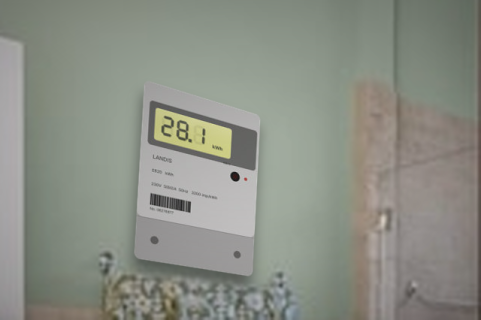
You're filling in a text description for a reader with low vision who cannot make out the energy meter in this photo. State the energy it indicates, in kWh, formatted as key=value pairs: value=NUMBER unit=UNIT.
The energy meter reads value=28.1 unit=kWh
